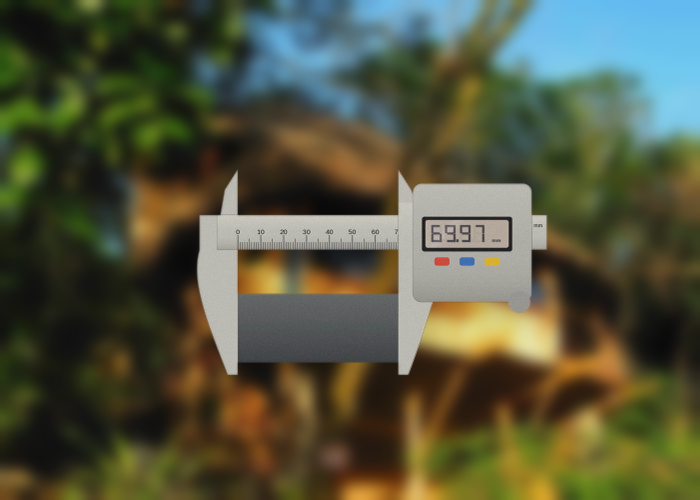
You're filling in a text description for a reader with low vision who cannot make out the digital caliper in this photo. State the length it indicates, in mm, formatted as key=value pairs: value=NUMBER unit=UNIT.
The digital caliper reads value=69.97 unit=mm
